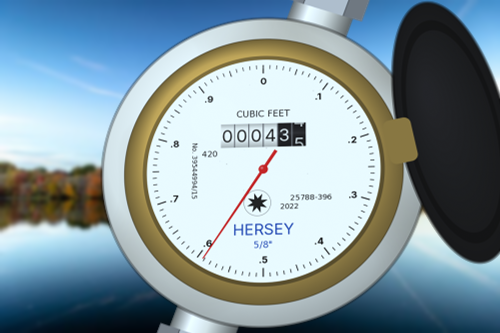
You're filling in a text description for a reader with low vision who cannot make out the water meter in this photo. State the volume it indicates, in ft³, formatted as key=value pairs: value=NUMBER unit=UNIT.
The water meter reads value=434.59 unit=ft³
